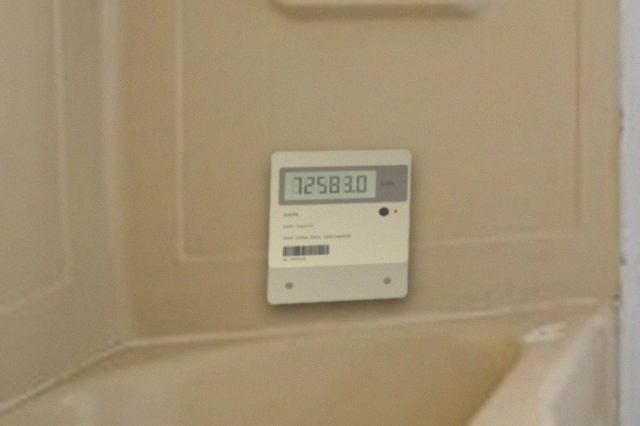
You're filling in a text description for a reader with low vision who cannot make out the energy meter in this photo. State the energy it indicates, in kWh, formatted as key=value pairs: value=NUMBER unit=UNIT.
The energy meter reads value=72583.0 unit=kWh
